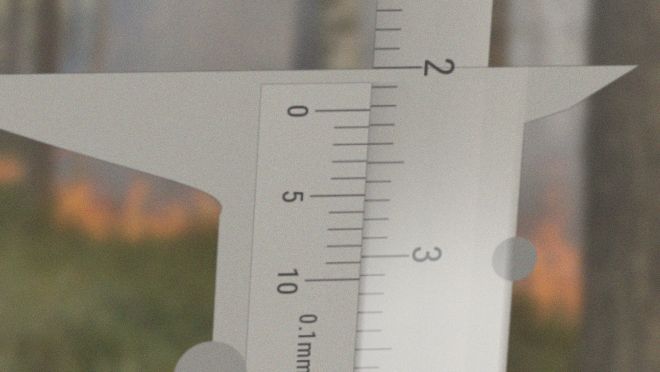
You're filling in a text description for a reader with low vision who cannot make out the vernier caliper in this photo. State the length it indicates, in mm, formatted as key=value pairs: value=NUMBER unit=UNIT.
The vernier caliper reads value=22.2 unit=mm
